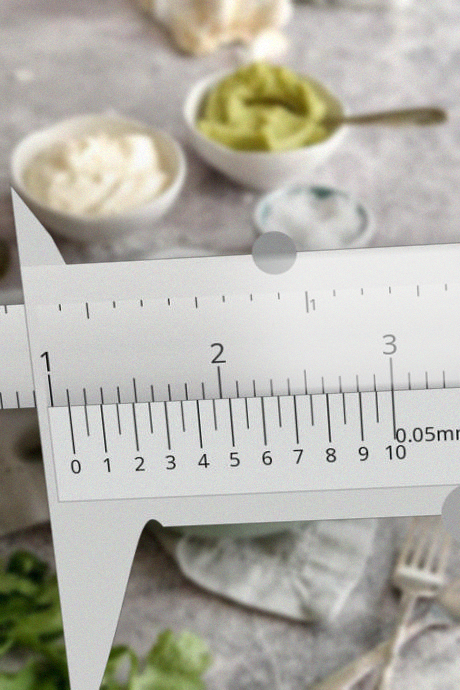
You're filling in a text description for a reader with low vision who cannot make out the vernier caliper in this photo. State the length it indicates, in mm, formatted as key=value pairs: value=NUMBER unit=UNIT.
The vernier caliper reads value=11.0 unit=mm
